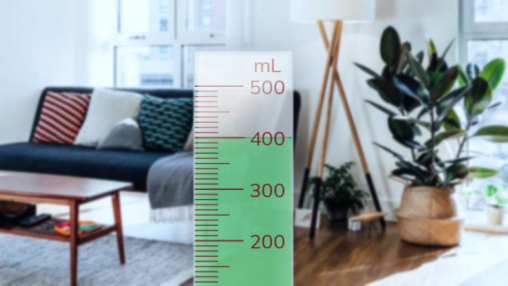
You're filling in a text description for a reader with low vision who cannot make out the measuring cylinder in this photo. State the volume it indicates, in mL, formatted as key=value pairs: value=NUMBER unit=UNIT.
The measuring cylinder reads value=400 unit=mL
